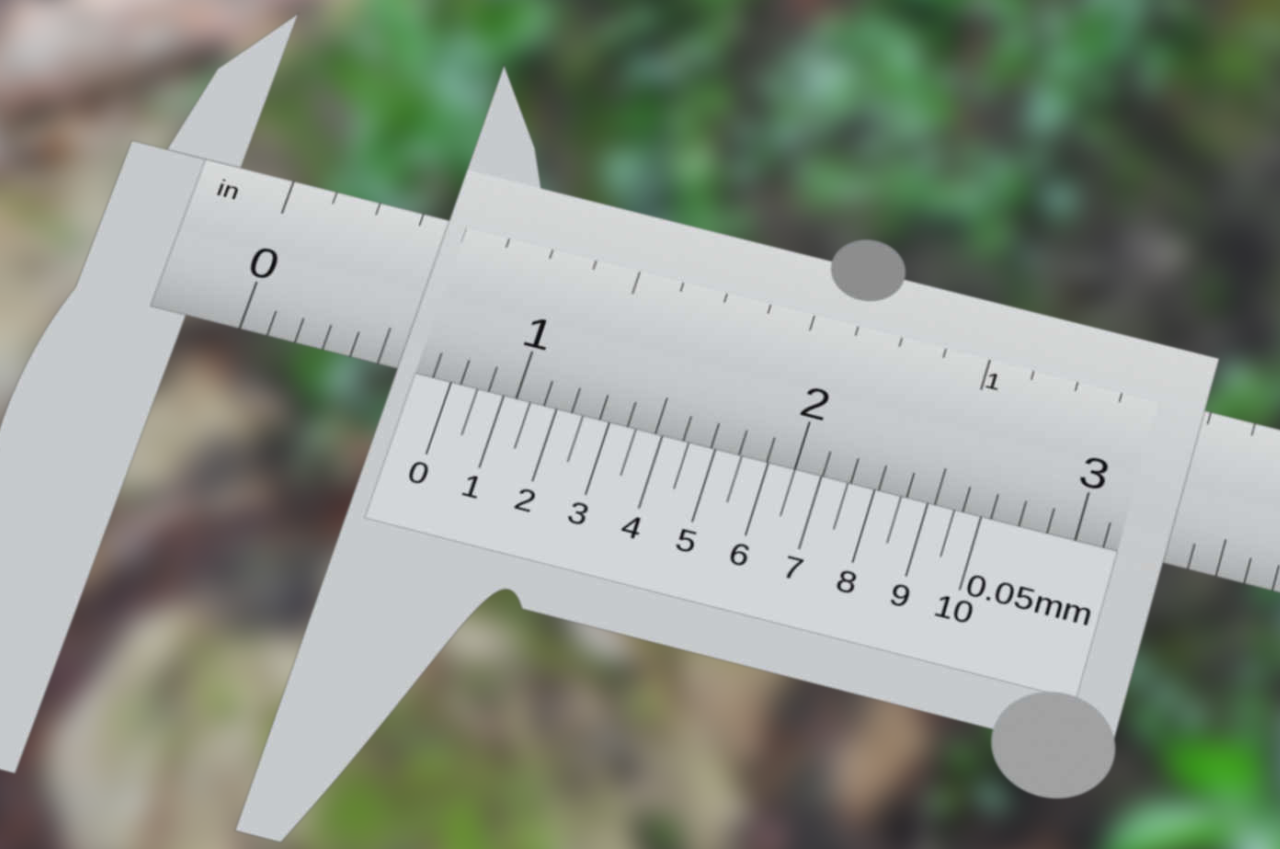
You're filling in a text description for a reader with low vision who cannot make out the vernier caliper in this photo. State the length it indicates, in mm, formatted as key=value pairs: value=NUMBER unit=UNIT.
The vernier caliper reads value=7.65 unit=mm
